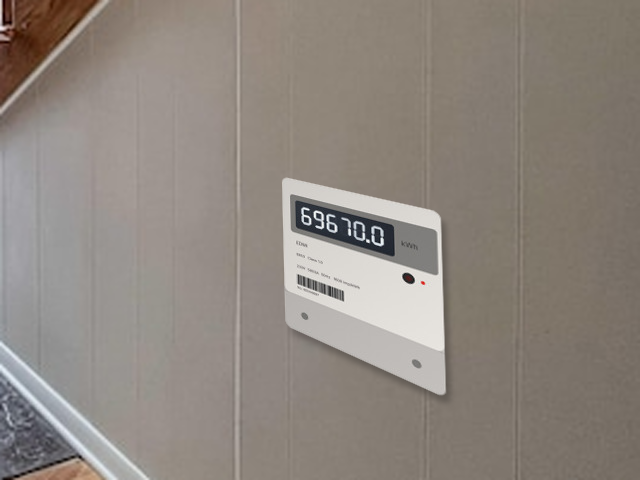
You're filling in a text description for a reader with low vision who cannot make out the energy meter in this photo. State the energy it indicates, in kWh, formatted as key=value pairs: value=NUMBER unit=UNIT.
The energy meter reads value=69670.0 unit=kWh
